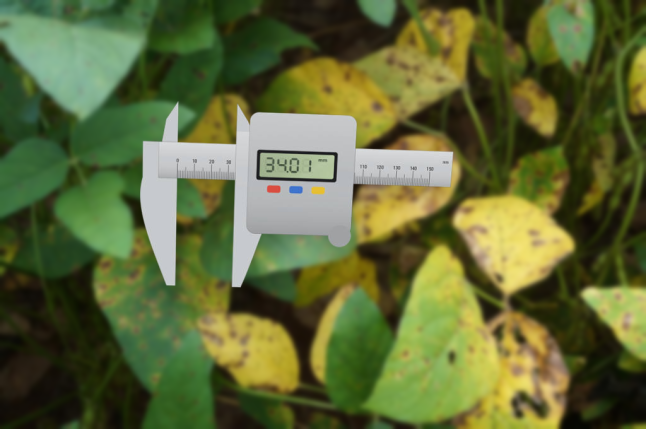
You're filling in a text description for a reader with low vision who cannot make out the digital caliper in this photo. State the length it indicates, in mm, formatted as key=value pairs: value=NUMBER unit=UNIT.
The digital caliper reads value=34.01 unit=mm
